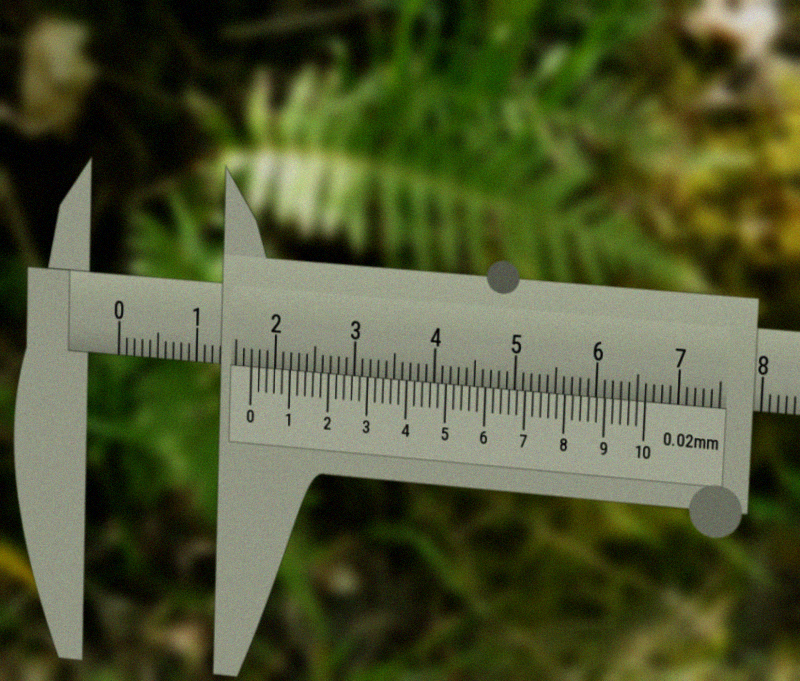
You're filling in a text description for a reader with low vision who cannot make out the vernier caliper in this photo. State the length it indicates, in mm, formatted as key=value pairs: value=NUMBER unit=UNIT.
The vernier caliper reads value=17.0 unit=mm
